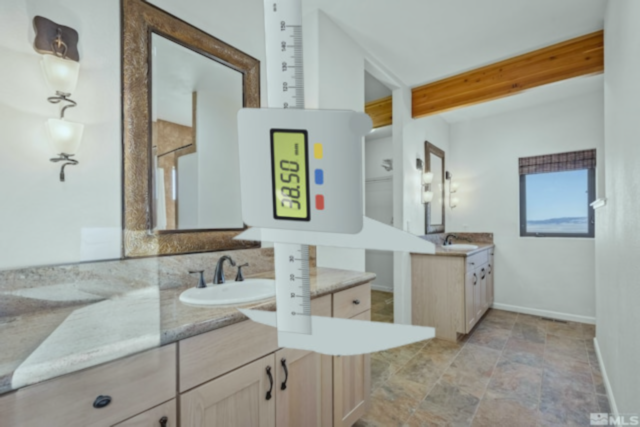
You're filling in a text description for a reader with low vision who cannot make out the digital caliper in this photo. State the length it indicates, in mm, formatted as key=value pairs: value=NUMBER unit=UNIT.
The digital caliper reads value=38.50 unit=mm
